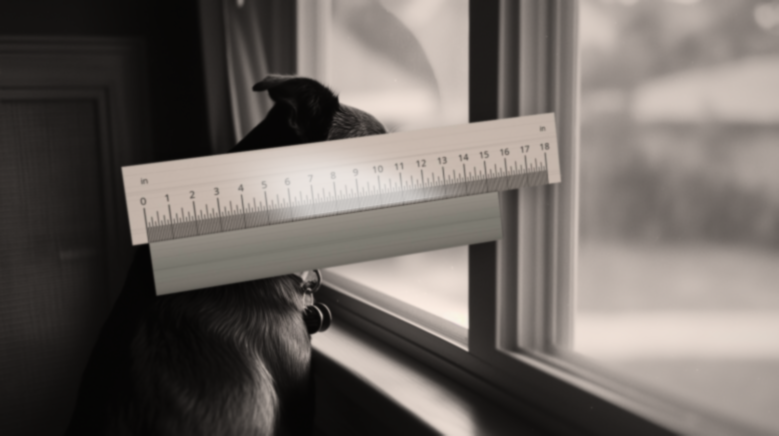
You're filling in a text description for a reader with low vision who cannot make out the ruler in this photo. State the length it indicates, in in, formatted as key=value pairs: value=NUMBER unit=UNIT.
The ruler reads value=15.5 unit=in
